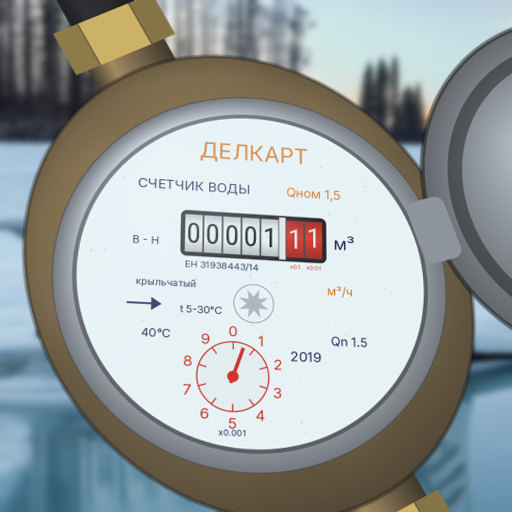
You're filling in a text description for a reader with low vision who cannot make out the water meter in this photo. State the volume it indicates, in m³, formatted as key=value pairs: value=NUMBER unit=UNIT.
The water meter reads value=1.110 unit=m³
